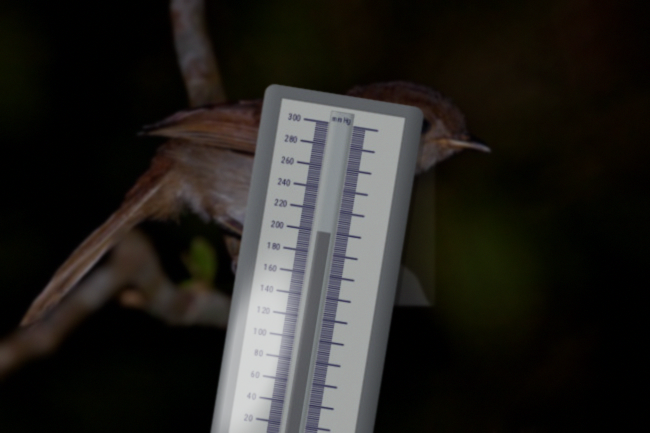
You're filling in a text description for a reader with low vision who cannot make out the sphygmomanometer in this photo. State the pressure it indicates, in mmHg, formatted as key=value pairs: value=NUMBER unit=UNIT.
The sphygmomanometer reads value=200 unit=mmHg
